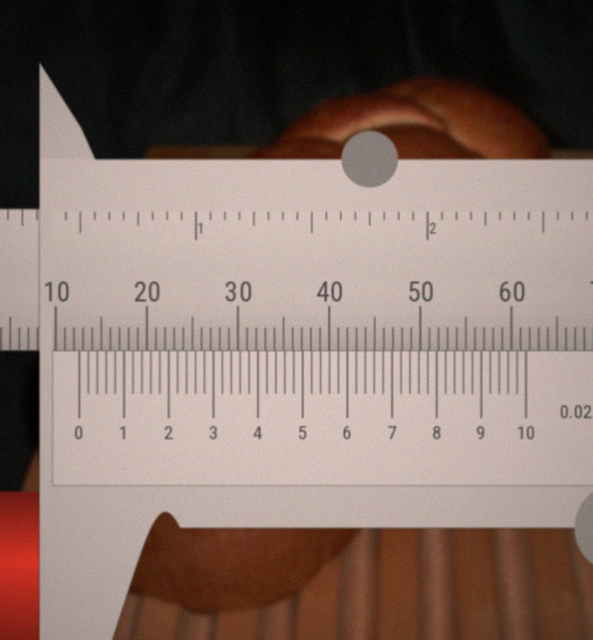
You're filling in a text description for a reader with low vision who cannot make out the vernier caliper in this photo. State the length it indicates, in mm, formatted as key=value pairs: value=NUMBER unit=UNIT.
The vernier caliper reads value=12.6 unit=mm
